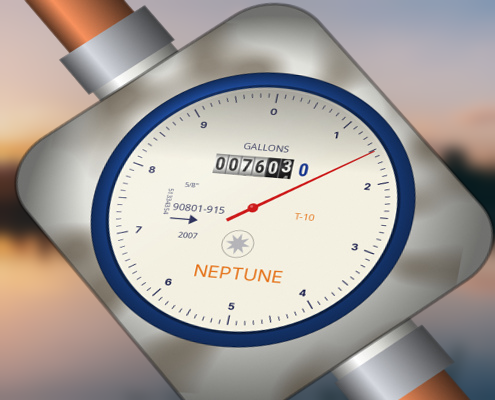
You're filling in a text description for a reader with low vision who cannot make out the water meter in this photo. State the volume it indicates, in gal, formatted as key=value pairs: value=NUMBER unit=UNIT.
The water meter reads value=76031.5 unit=gal
